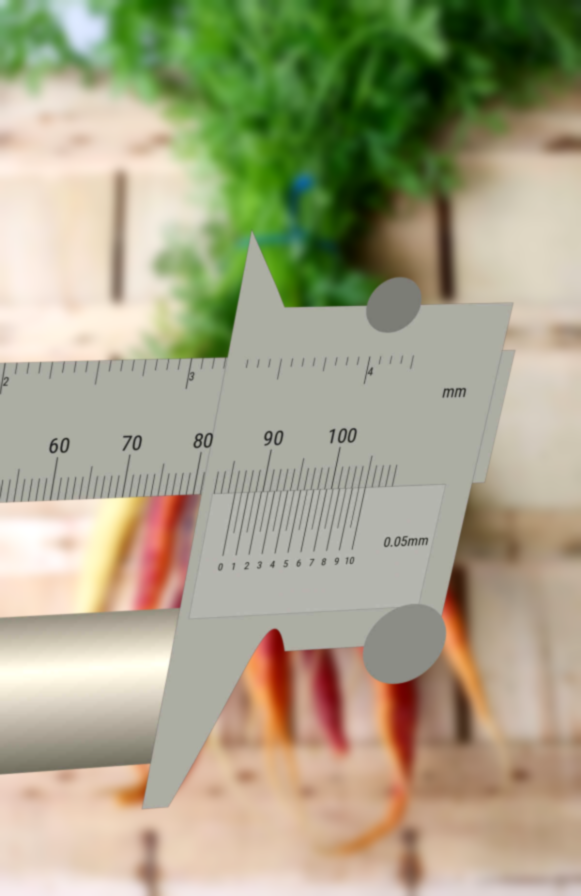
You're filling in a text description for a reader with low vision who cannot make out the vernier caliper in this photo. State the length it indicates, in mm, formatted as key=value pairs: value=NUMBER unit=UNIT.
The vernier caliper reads value=86.0 unit=mm
